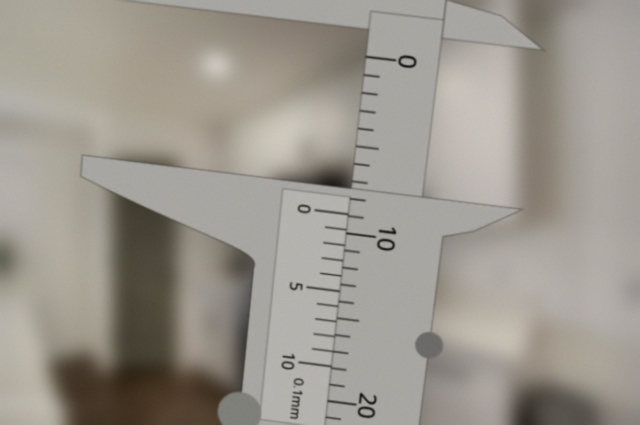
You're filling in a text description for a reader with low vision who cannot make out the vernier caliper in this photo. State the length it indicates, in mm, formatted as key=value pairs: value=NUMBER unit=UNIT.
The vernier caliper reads value=8.9 unit=mm
